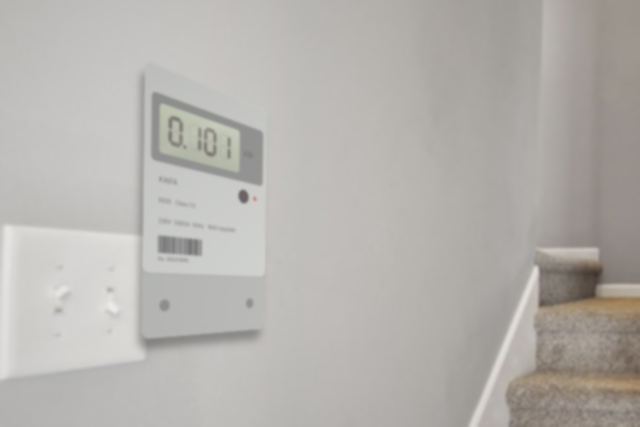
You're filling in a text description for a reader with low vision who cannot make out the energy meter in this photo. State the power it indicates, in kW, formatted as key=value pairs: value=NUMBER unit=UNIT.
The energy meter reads value=0.101 unit=kW
